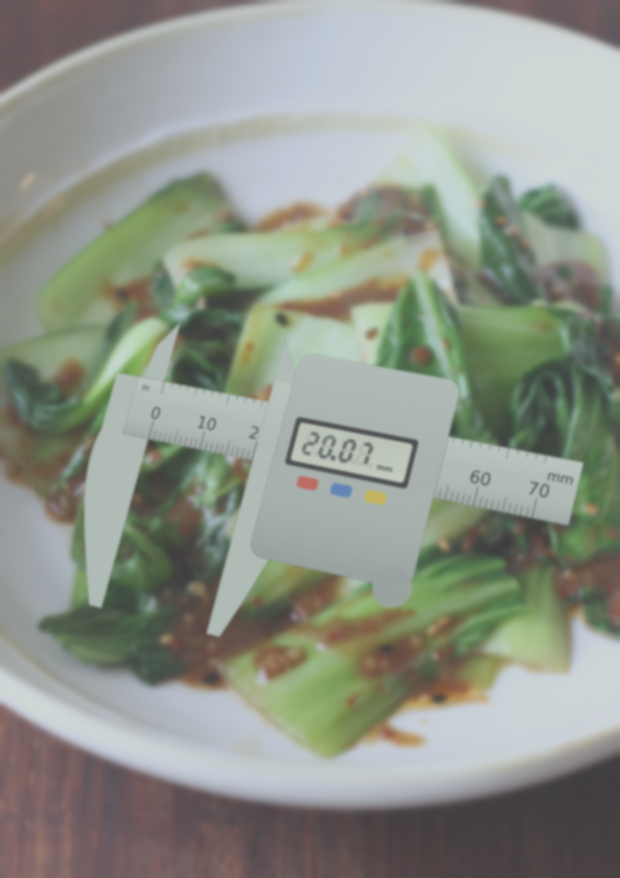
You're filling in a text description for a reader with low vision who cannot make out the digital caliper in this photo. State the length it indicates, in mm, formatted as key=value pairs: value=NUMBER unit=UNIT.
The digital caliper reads value=20.07 unit=mm
